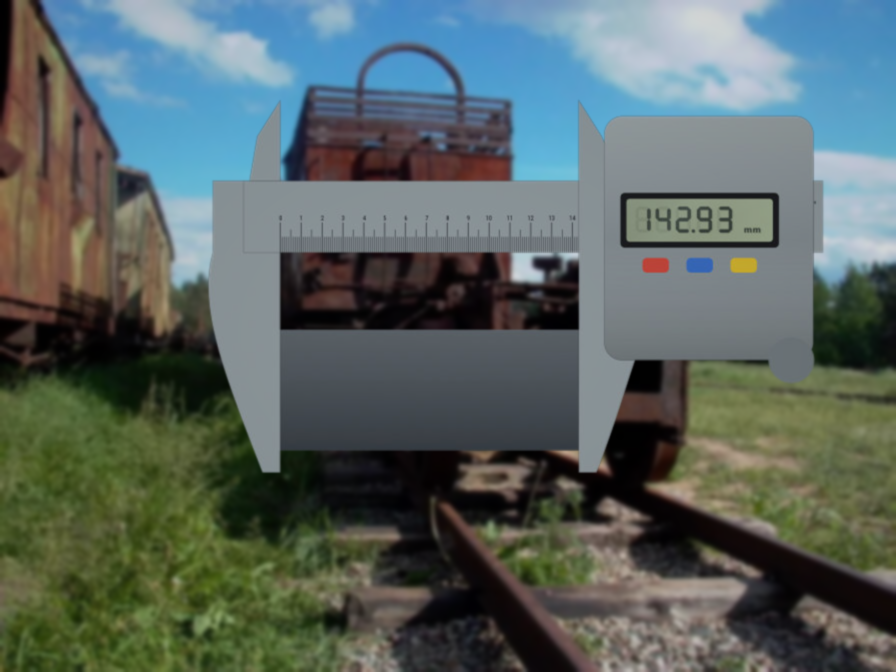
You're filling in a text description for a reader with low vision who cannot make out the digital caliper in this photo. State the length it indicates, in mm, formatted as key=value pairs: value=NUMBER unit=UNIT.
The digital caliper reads value=142.93 unit=mm
